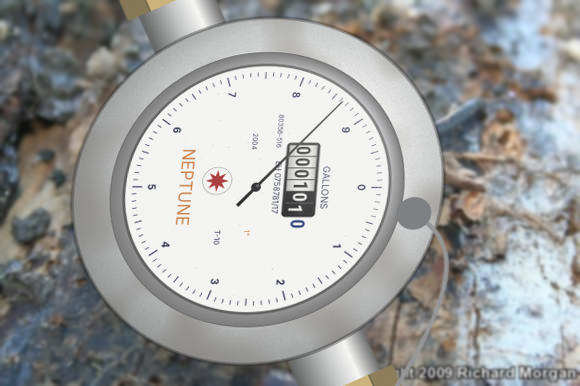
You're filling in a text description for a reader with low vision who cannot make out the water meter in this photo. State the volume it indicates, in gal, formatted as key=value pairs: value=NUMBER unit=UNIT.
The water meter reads value=1008.6 unit=gal
